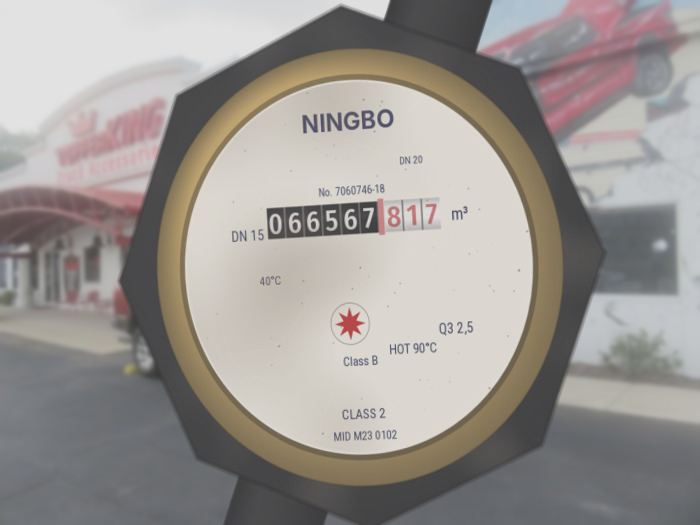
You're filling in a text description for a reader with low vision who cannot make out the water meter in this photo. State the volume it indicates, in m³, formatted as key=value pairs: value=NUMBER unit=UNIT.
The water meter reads value=66567.817 unit=m³
